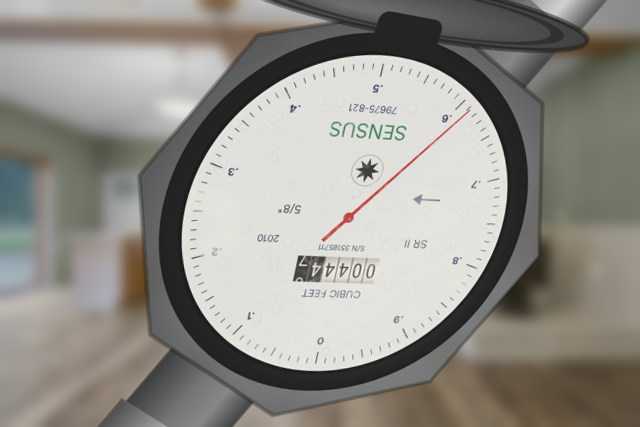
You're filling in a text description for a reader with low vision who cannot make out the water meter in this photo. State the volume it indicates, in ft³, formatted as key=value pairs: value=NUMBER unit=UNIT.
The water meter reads value=4446.61 unit=ft³
